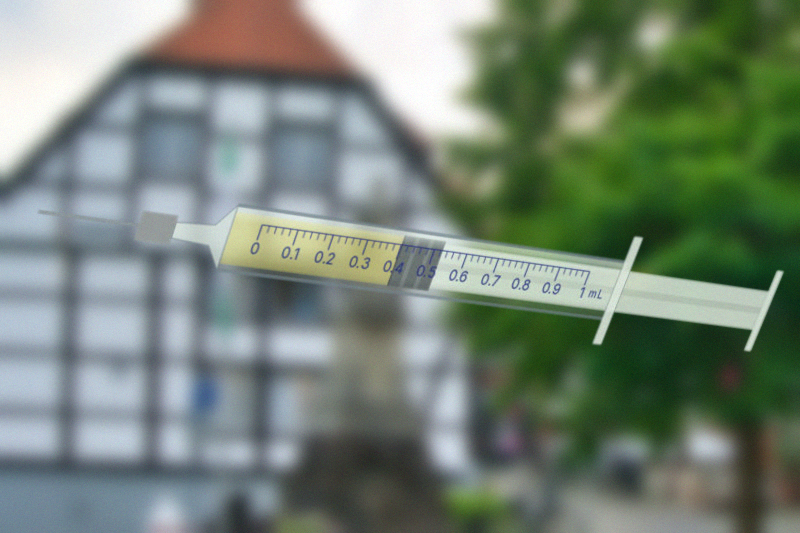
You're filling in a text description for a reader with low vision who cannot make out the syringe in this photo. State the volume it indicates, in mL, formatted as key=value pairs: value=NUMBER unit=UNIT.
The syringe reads value=0.4 unit=mL
